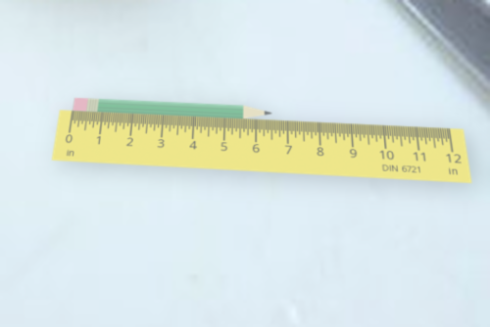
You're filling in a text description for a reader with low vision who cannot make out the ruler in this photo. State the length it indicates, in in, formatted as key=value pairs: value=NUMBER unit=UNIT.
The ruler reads value=6.5 unit=in
